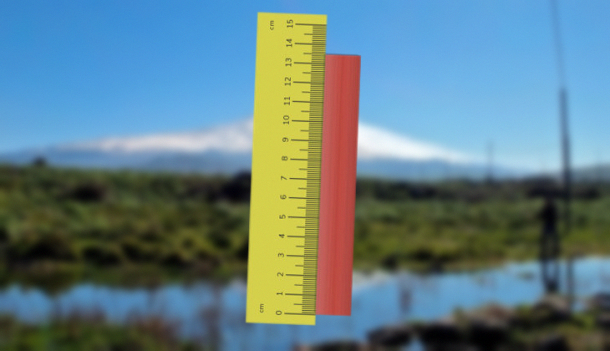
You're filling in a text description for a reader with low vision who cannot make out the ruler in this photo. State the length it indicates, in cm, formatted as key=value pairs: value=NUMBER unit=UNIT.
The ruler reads value=13.5 unit=cm
